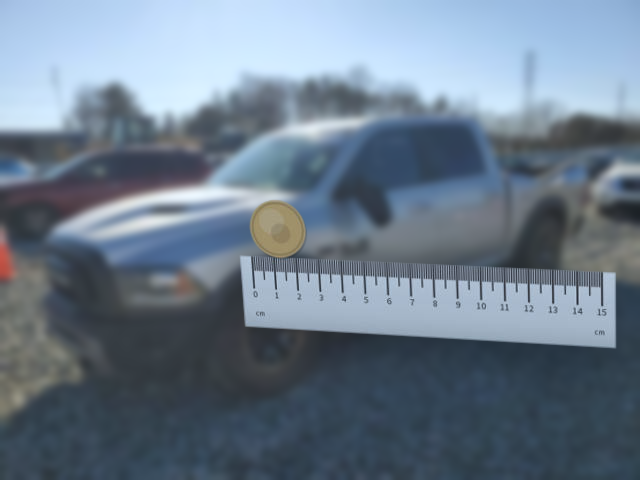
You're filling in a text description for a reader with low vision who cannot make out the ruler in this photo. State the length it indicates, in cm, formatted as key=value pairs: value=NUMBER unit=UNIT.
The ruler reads value=2.5 unit=cm
